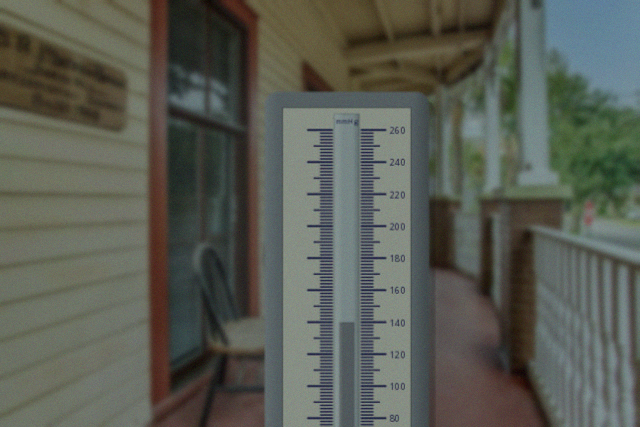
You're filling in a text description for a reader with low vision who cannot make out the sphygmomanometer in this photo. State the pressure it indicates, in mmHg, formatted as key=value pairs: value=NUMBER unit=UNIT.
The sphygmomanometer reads value=140 unit=mmHg
